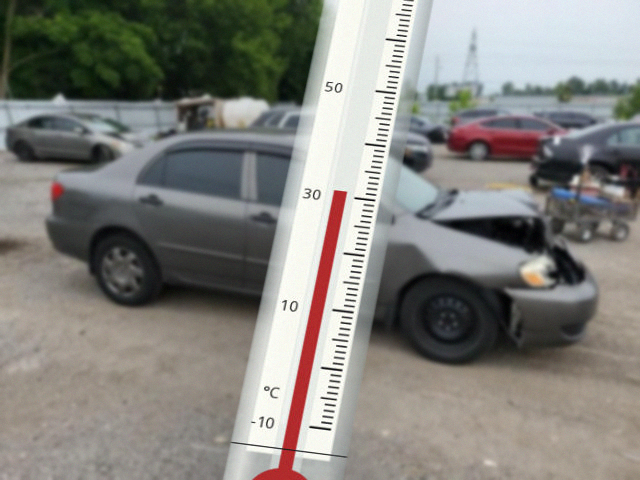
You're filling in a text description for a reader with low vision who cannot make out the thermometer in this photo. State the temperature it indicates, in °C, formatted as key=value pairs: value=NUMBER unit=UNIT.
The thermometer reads value=31 unit=°C
